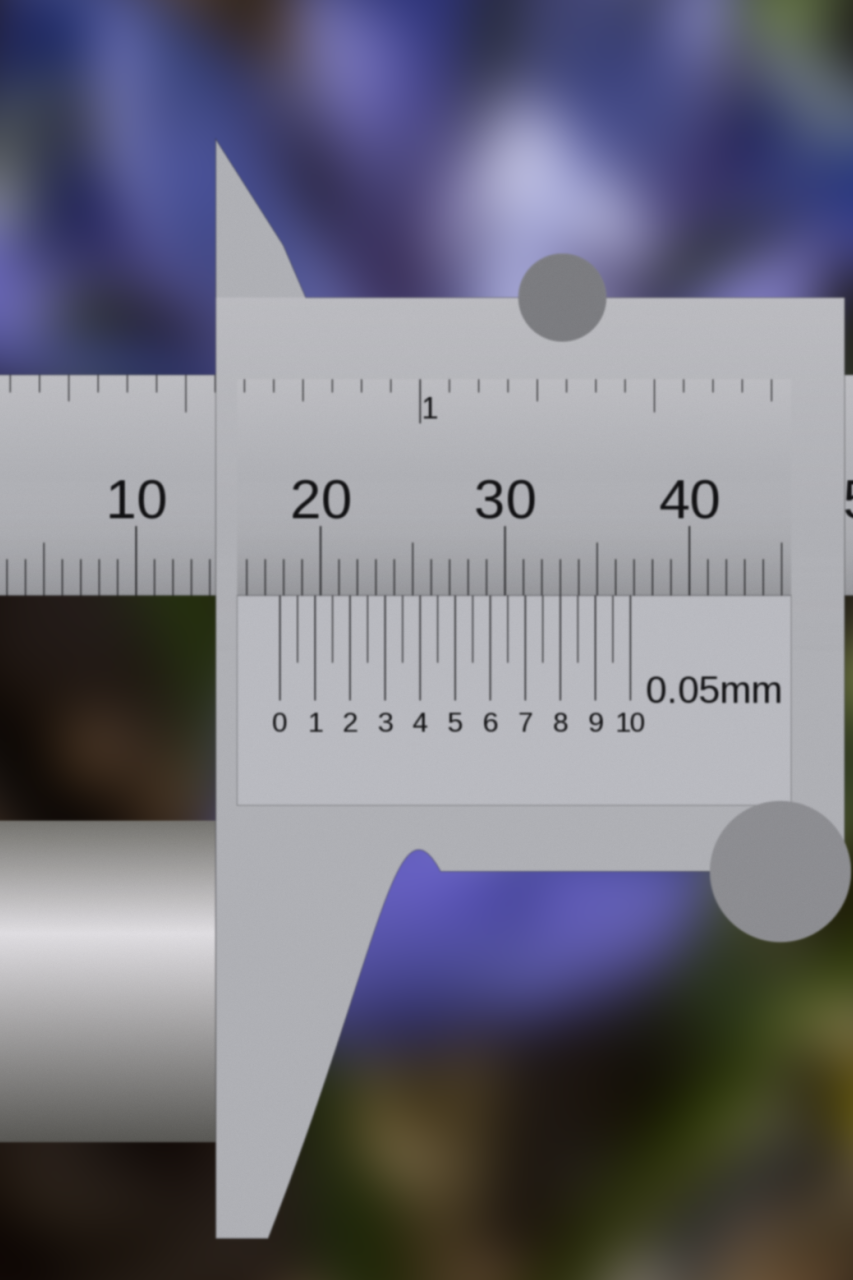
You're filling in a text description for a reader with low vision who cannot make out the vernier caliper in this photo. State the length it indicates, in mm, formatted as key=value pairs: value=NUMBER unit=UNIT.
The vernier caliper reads value=17.8 unit=mm
